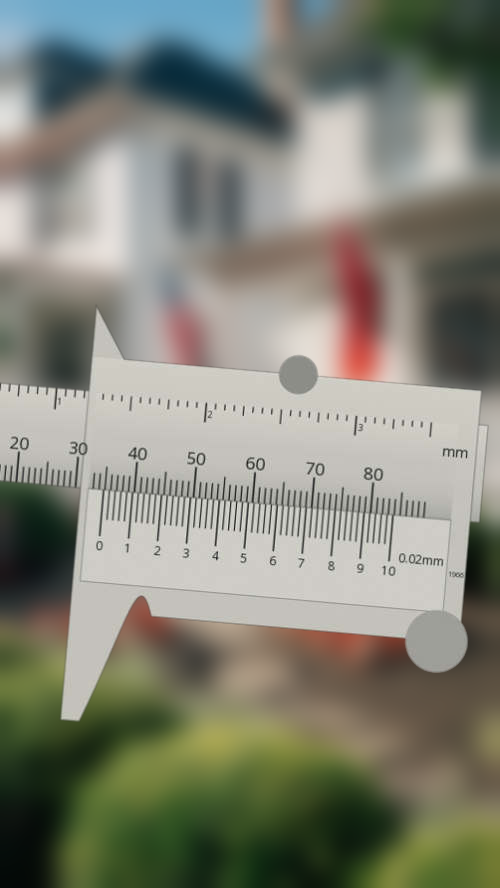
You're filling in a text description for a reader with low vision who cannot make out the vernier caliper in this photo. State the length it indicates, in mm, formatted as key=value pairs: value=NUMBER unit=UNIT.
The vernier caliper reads value=34.8 unit=mm
